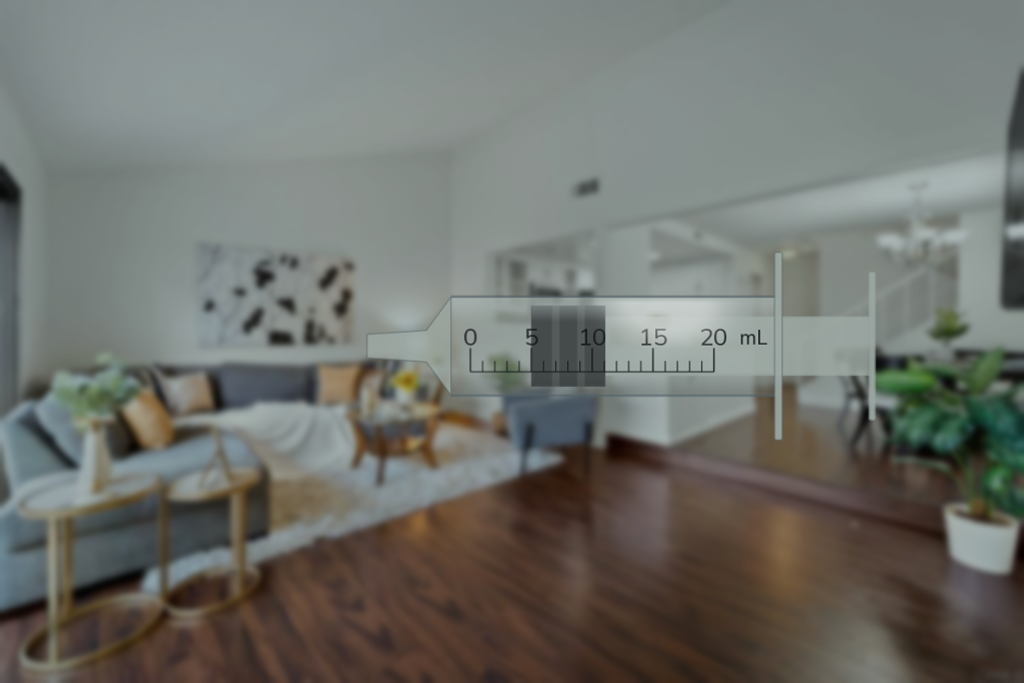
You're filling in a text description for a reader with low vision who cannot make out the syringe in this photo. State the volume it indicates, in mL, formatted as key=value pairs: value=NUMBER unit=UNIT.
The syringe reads value=5 unit=mL
